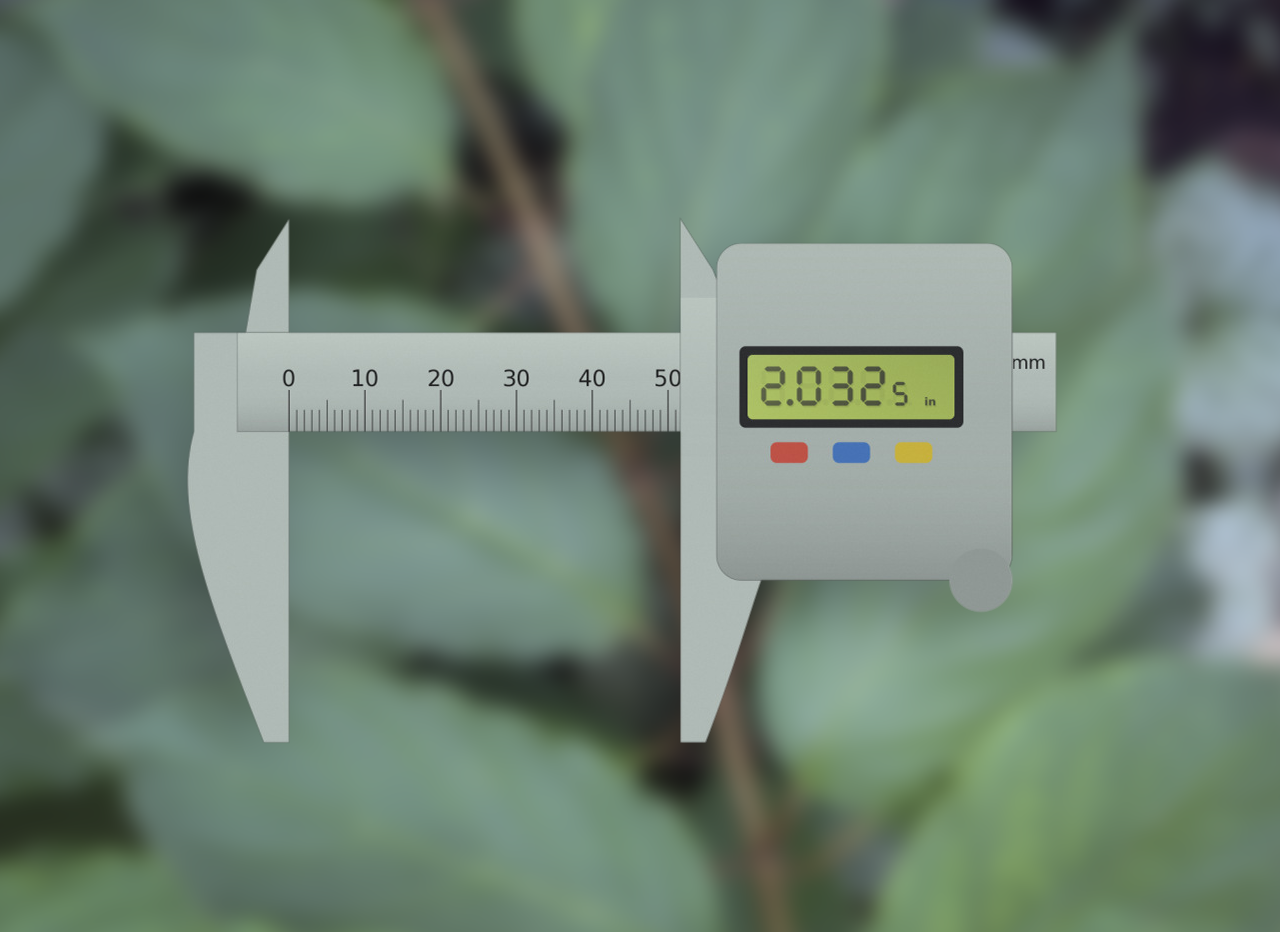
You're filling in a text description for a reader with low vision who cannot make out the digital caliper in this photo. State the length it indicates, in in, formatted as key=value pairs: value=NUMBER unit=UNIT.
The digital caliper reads value=2.0325 unit=in
